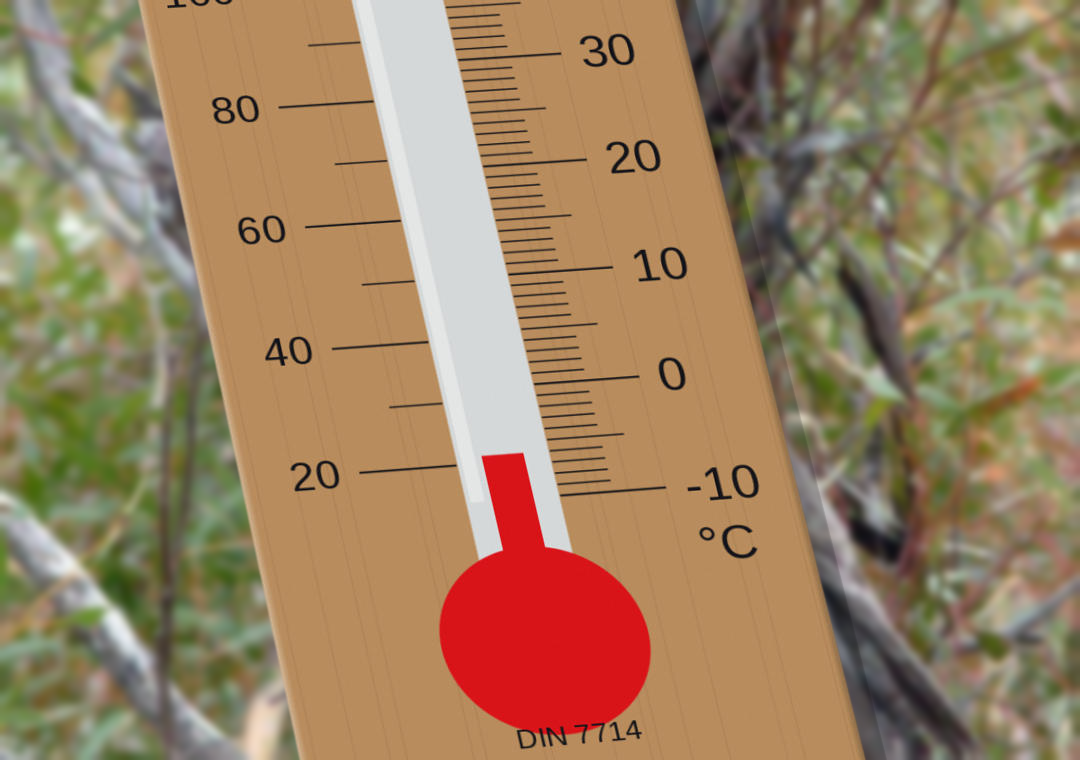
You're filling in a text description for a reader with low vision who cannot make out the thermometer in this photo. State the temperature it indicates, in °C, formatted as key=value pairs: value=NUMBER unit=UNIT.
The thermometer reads value=-6 unit=°C
